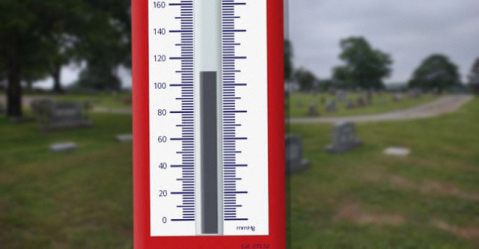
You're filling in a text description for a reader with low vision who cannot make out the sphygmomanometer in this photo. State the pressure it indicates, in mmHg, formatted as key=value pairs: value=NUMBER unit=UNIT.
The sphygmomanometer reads value=110 unit=mmHg
